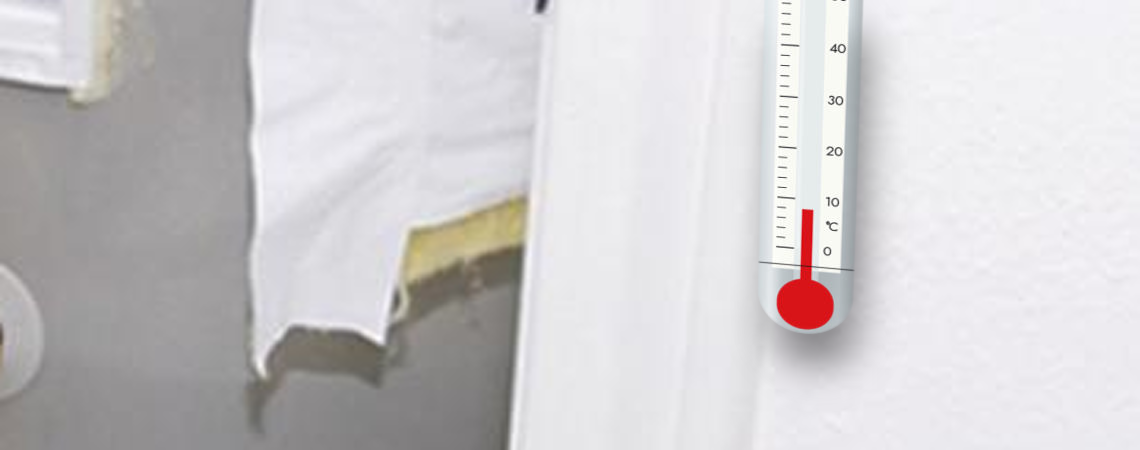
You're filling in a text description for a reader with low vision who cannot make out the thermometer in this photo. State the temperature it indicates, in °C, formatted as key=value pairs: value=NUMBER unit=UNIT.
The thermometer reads value=8 unit=°C
